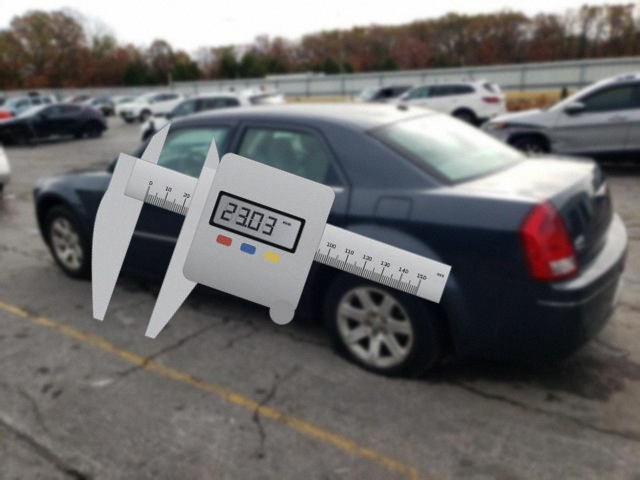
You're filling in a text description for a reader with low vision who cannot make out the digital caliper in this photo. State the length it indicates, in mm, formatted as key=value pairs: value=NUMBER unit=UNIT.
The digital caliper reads value=23.03 unit=mm
